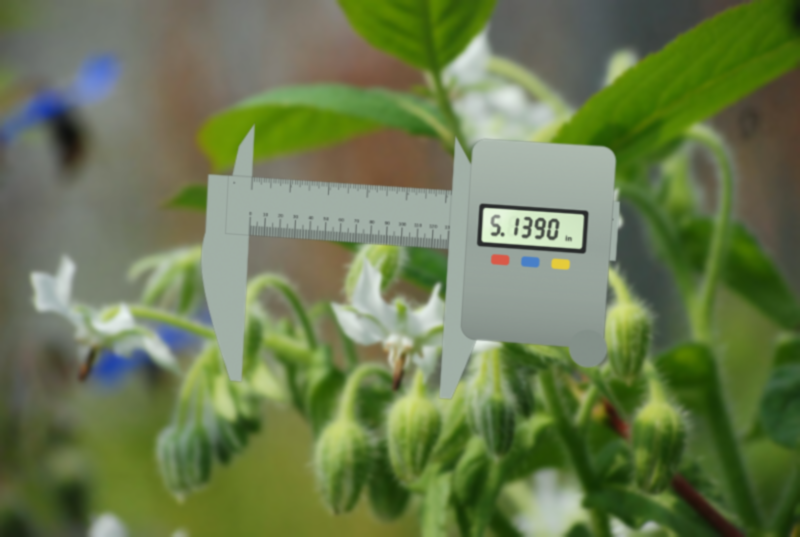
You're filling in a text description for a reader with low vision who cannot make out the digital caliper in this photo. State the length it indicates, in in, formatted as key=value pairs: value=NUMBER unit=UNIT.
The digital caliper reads value=5.1390 unit=in
